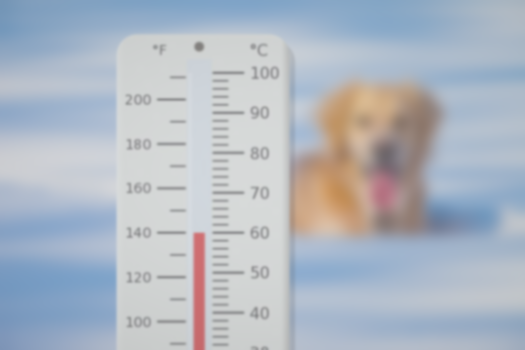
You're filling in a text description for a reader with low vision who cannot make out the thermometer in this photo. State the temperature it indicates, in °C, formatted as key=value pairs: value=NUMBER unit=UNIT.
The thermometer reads value=60 unit=°C
